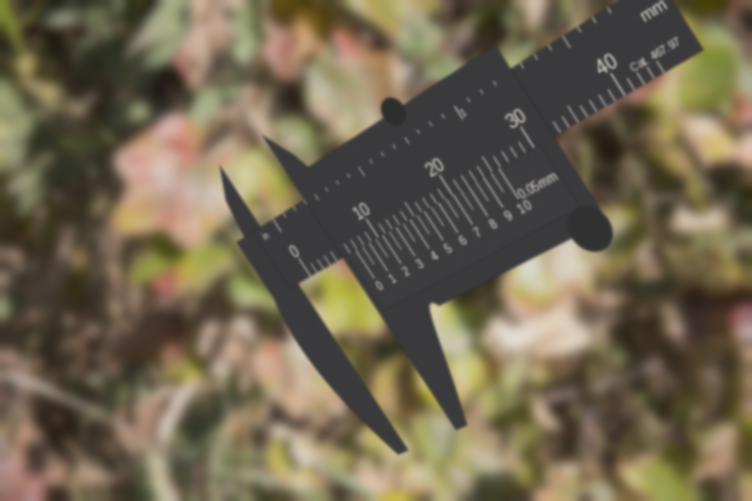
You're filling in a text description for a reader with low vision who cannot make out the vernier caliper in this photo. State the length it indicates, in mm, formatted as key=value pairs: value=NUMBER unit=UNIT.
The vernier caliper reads value=6.8 unit=mm
